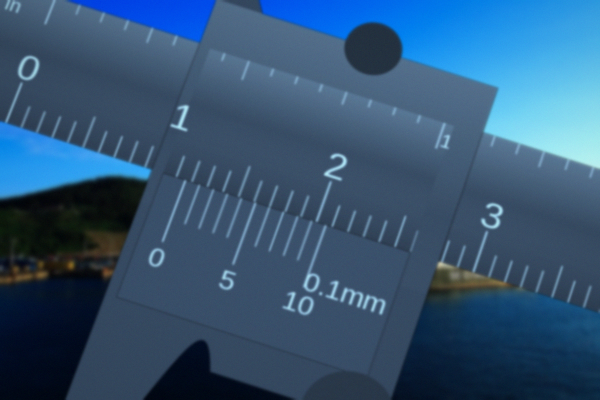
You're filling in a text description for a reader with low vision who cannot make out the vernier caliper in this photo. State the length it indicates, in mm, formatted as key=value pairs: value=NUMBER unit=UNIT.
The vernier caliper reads value=11.6 unit=mm
